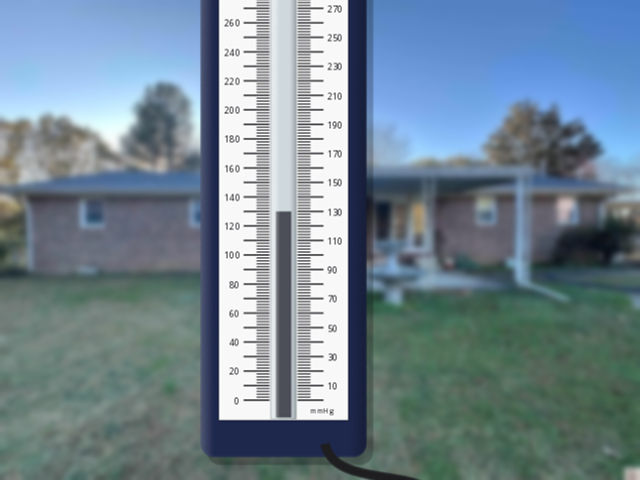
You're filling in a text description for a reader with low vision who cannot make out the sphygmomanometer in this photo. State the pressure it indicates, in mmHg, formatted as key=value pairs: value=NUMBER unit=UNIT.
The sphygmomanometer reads value=130 unit=mmHg
